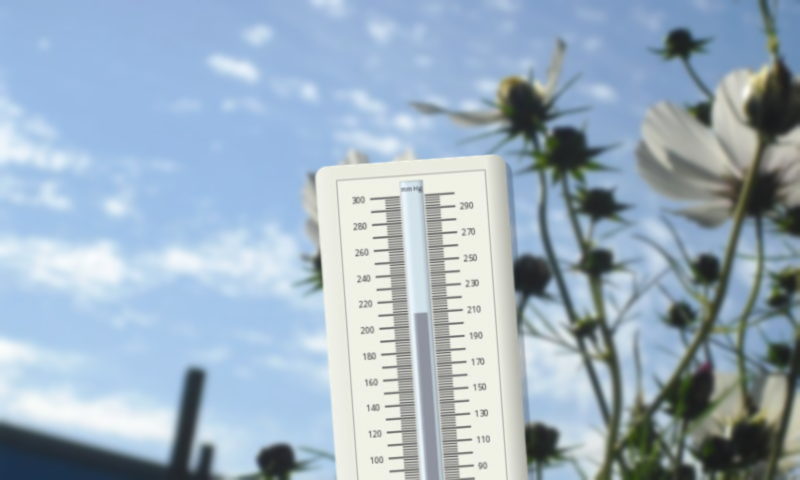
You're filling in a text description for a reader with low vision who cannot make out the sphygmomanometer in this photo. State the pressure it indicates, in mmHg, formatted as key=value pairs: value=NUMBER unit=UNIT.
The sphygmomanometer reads value=210 unit=mmHg
